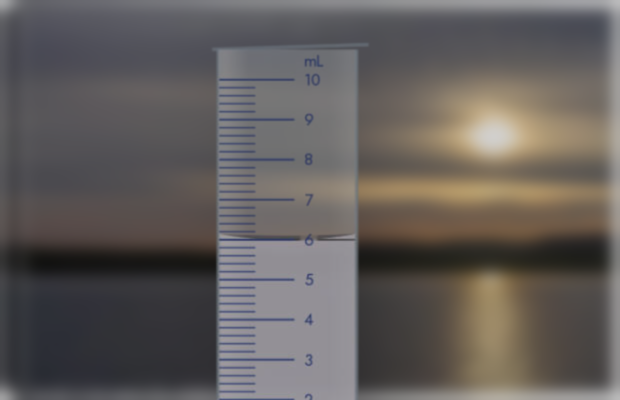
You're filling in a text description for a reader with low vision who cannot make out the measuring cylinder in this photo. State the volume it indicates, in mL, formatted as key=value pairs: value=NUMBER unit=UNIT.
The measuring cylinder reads value=6 unit=mL
